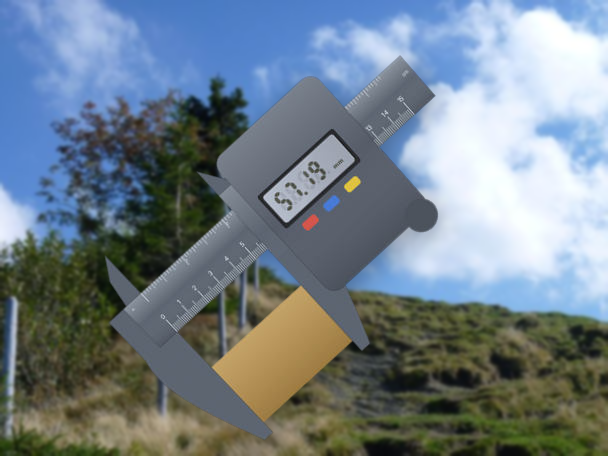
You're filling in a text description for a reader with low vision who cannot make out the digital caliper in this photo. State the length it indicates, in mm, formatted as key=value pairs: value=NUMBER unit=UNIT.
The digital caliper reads value=57.19 unit=mm
